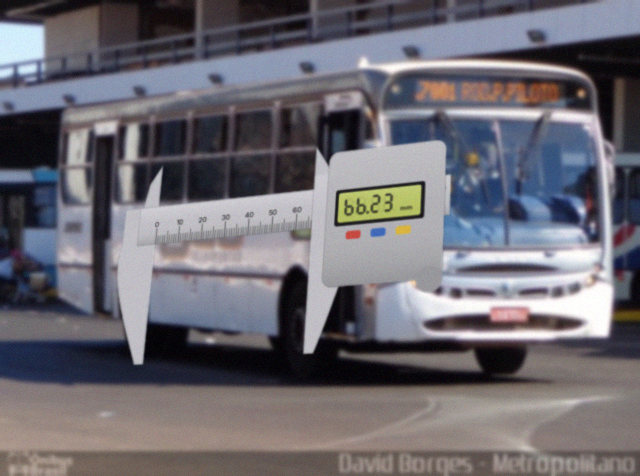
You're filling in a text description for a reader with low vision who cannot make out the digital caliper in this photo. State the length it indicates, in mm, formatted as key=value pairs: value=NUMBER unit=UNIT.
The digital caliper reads value=66.23 unit=mm
